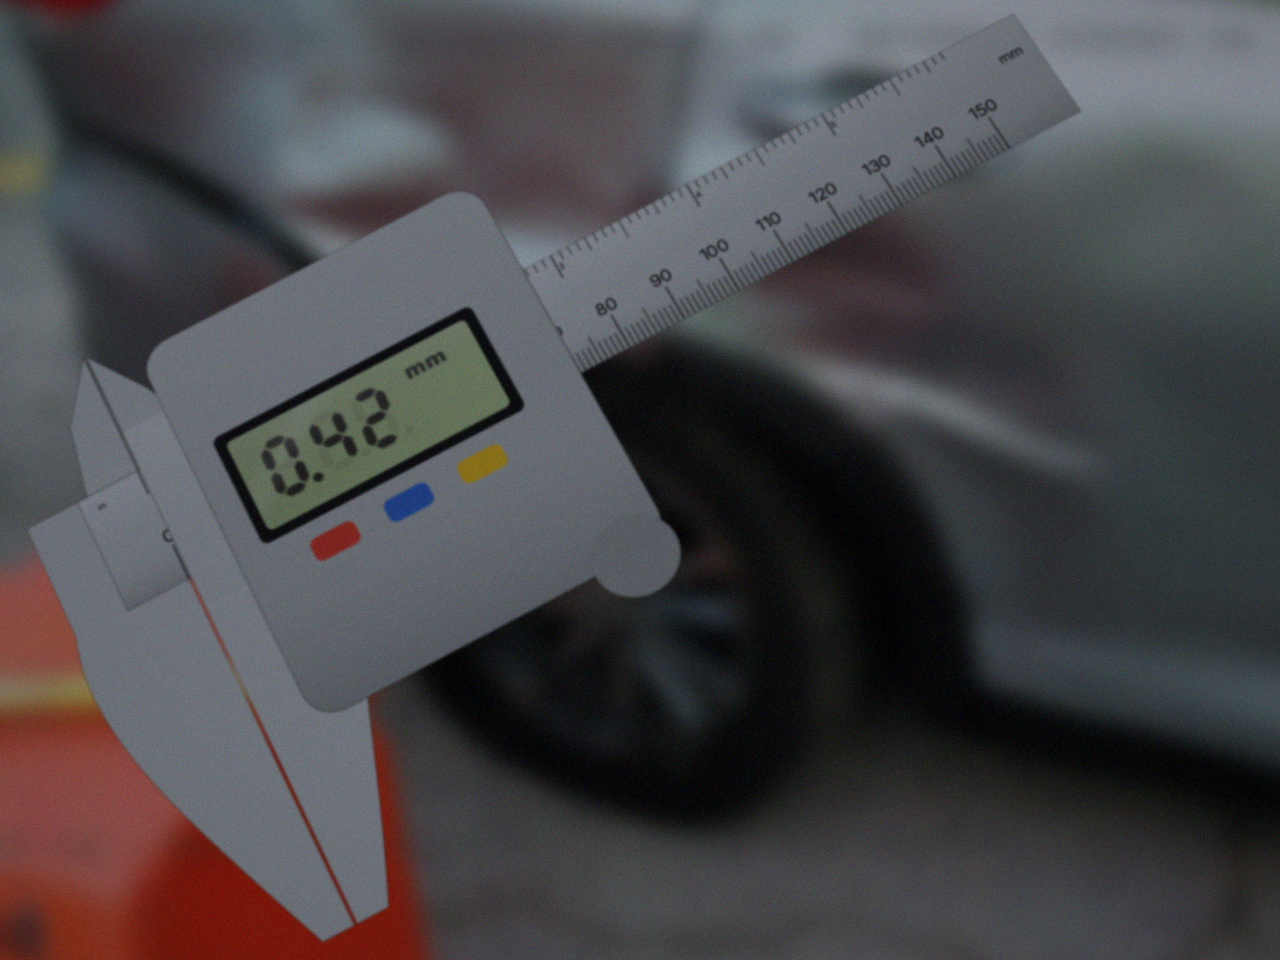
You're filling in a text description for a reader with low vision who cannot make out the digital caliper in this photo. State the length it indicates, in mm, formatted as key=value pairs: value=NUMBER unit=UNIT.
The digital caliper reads value=0.42 unit=mm
